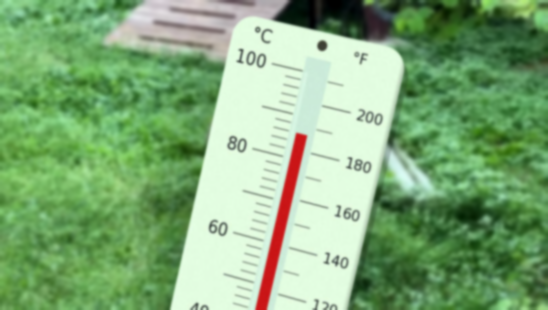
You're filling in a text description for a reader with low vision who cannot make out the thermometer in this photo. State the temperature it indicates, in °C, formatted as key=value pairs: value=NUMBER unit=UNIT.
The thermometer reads value=86 unit=°C
